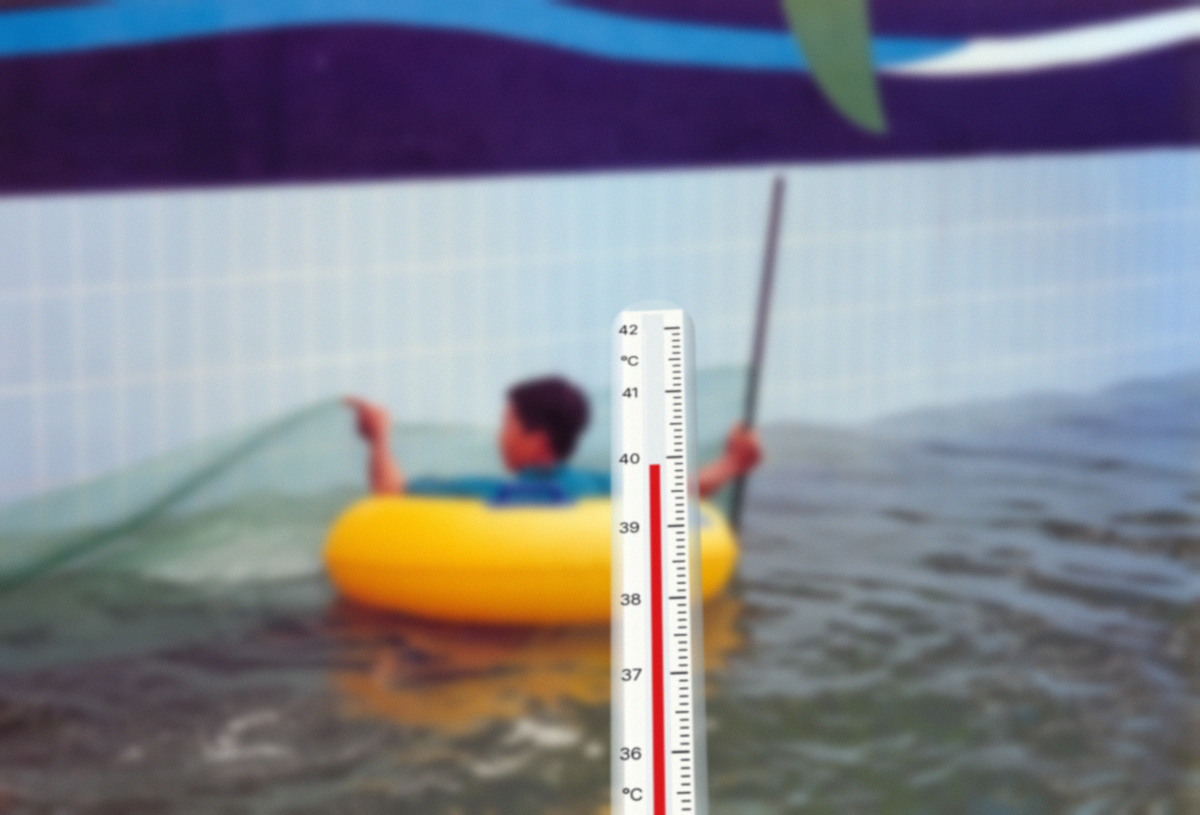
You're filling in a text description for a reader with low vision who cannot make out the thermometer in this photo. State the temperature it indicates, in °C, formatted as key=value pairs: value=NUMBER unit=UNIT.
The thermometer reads value=39.9 unit=°C
